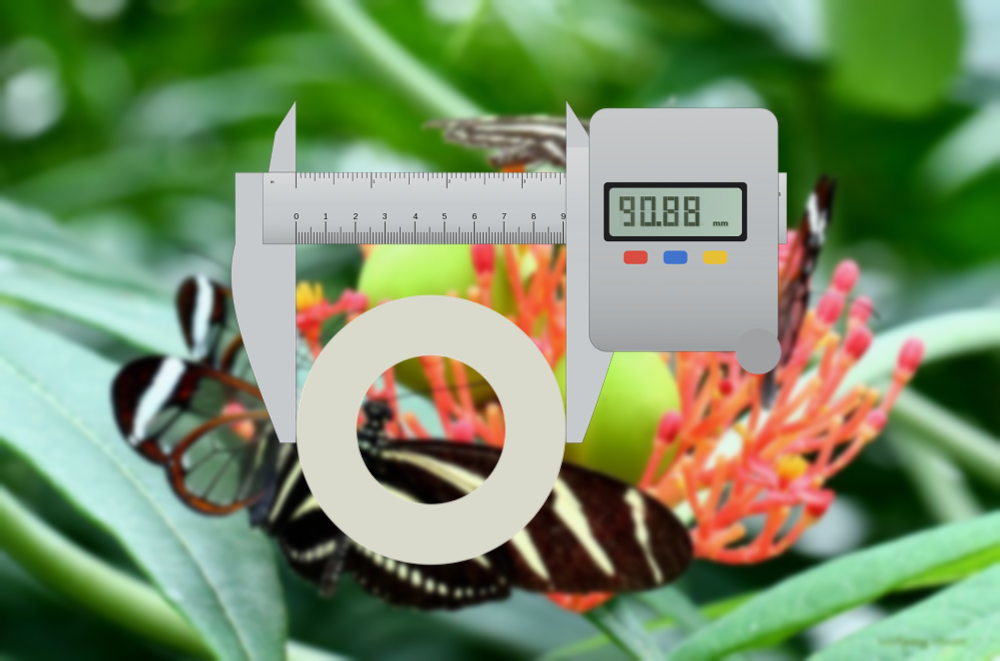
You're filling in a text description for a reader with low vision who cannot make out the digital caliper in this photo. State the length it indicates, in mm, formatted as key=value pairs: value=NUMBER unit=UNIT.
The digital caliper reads value=90.88 unit=mm
